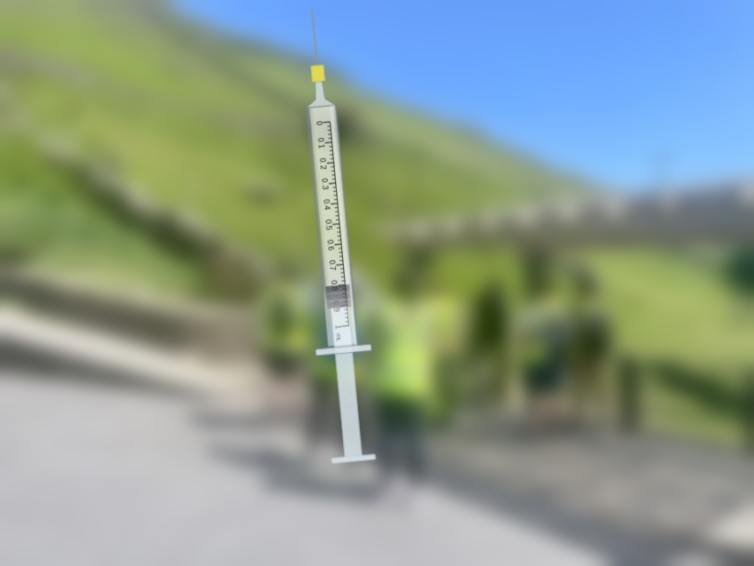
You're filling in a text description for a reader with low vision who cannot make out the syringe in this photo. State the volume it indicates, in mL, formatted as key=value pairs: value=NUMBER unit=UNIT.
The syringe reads value=0.8 unit=mL
